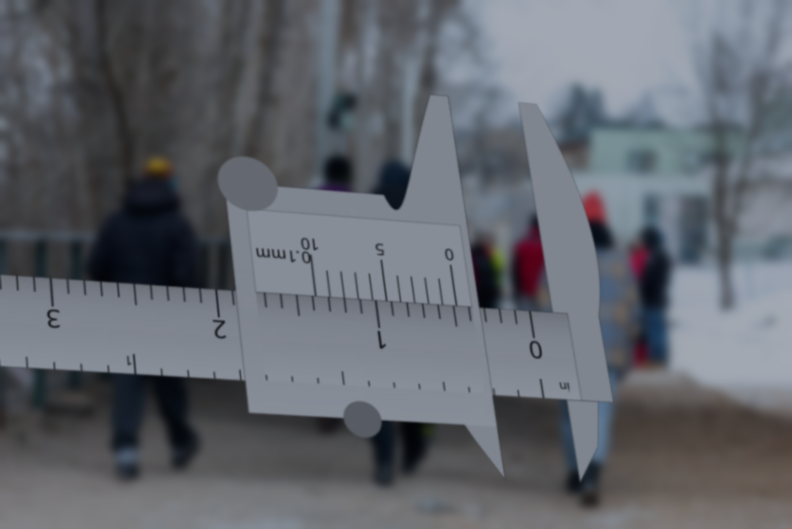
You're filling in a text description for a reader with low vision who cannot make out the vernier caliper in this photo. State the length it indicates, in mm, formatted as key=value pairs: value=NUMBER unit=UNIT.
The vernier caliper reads value=4.8 unit=mm
